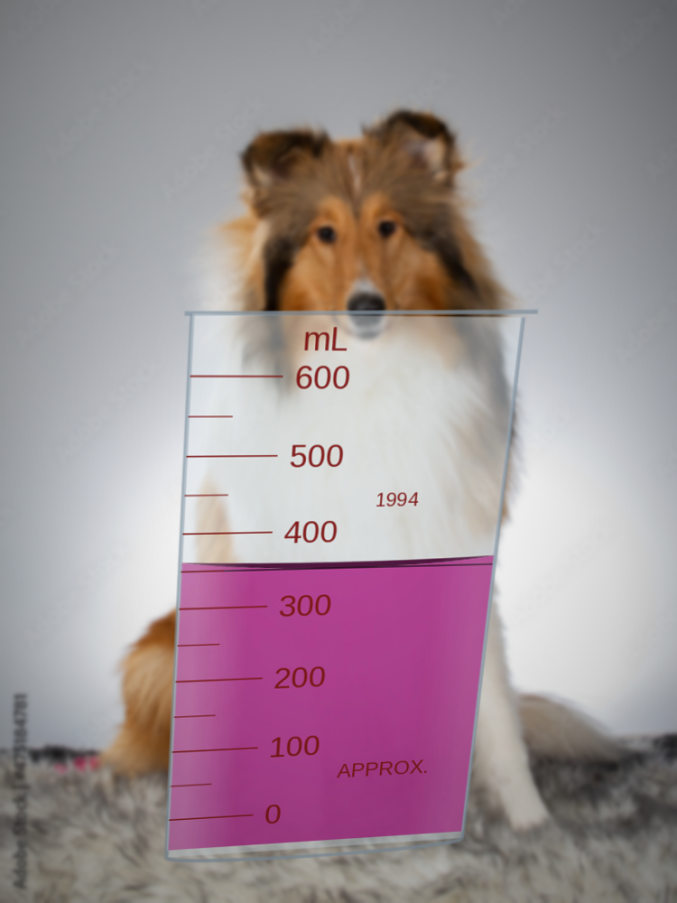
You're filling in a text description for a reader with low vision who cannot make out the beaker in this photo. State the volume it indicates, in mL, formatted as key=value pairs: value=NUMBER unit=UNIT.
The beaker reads value=350 unit=mL
